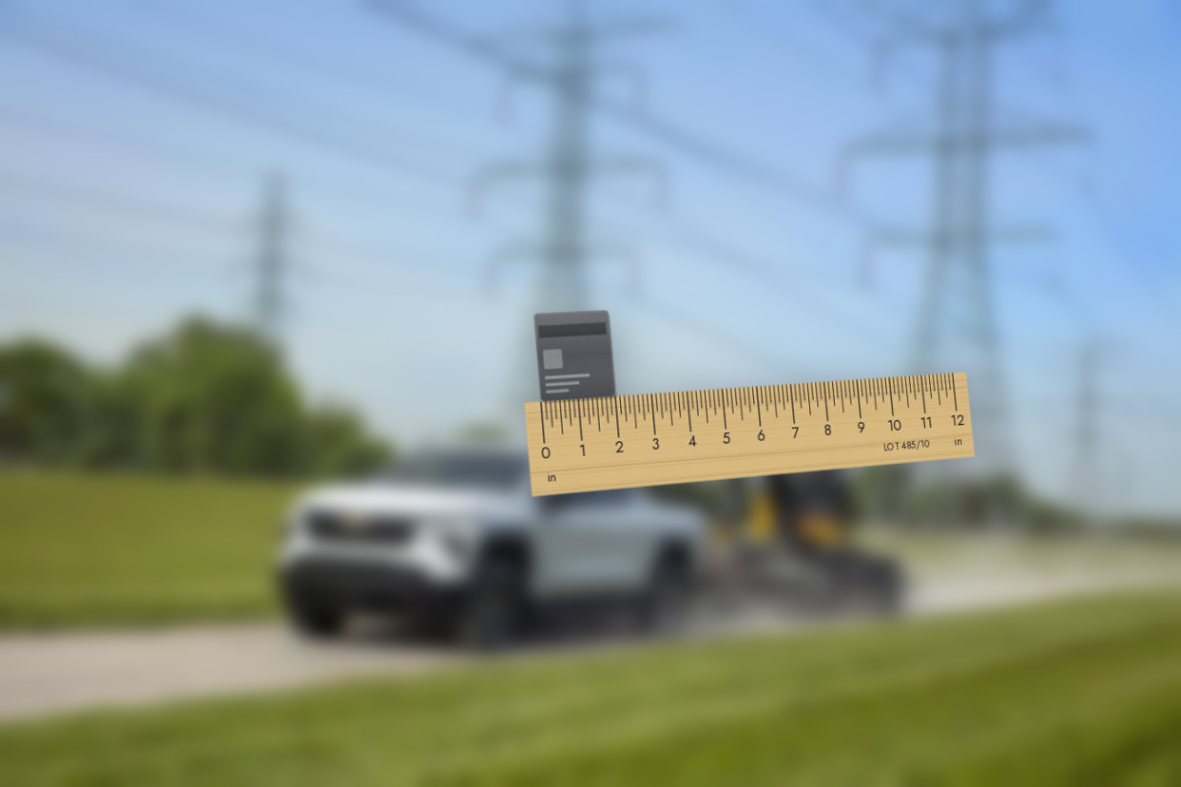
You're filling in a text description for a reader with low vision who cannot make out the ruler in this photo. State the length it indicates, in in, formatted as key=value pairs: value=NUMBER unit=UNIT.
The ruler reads value=2 unit=in
